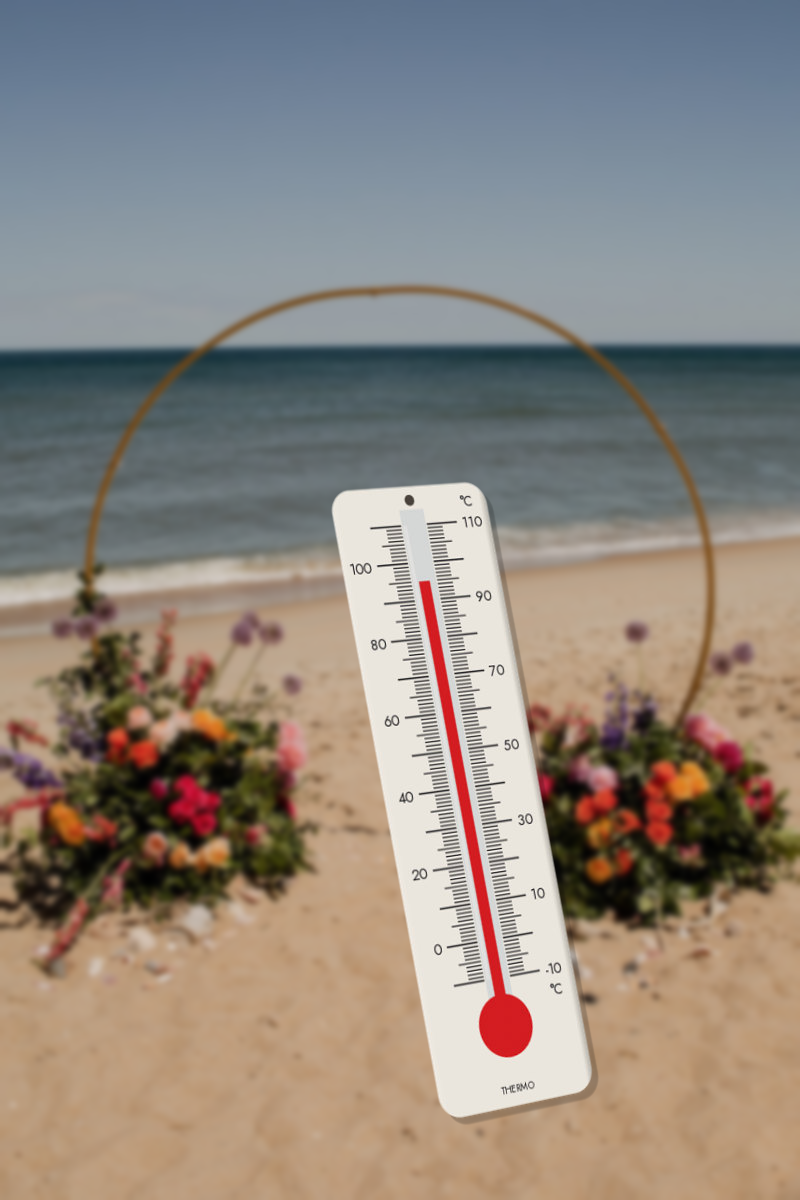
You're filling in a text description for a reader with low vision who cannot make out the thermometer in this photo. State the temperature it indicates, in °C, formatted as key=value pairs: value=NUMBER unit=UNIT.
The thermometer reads value=95 unit=°C
